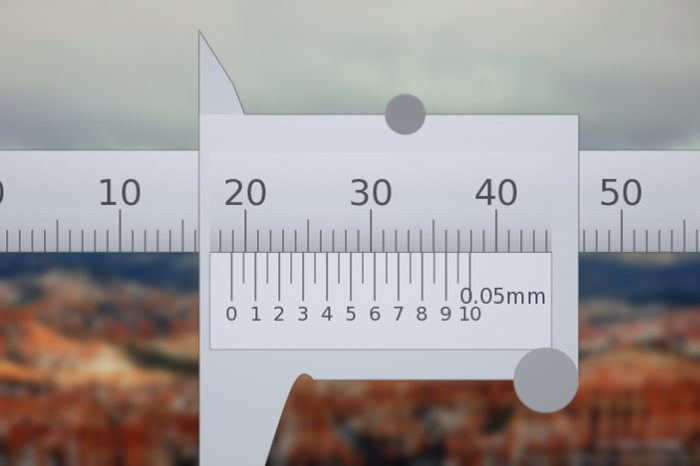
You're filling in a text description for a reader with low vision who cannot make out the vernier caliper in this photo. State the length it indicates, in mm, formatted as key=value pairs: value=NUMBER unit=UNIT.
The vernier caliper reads value=18.9 unit=mm
